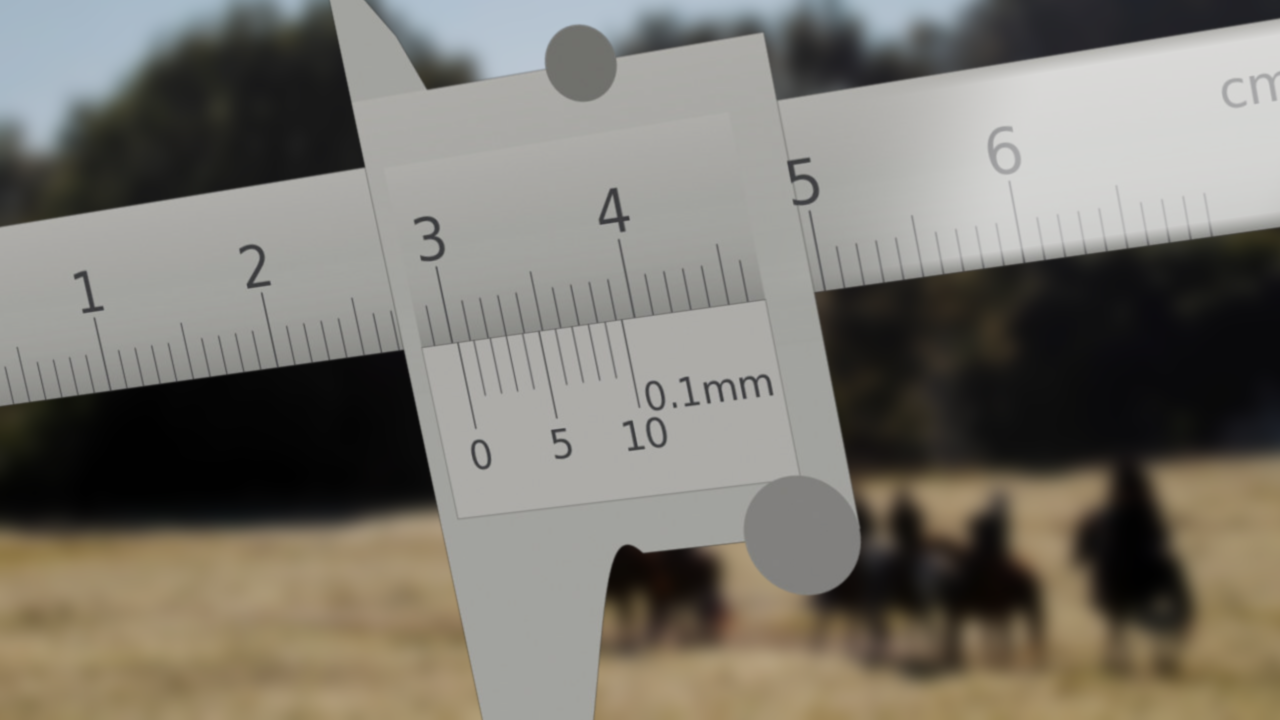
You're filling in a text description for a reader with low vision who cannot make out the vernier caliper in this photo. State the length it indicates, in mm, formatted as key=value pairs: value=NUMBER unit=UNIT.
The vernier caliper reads value=30.3 unit=mm
